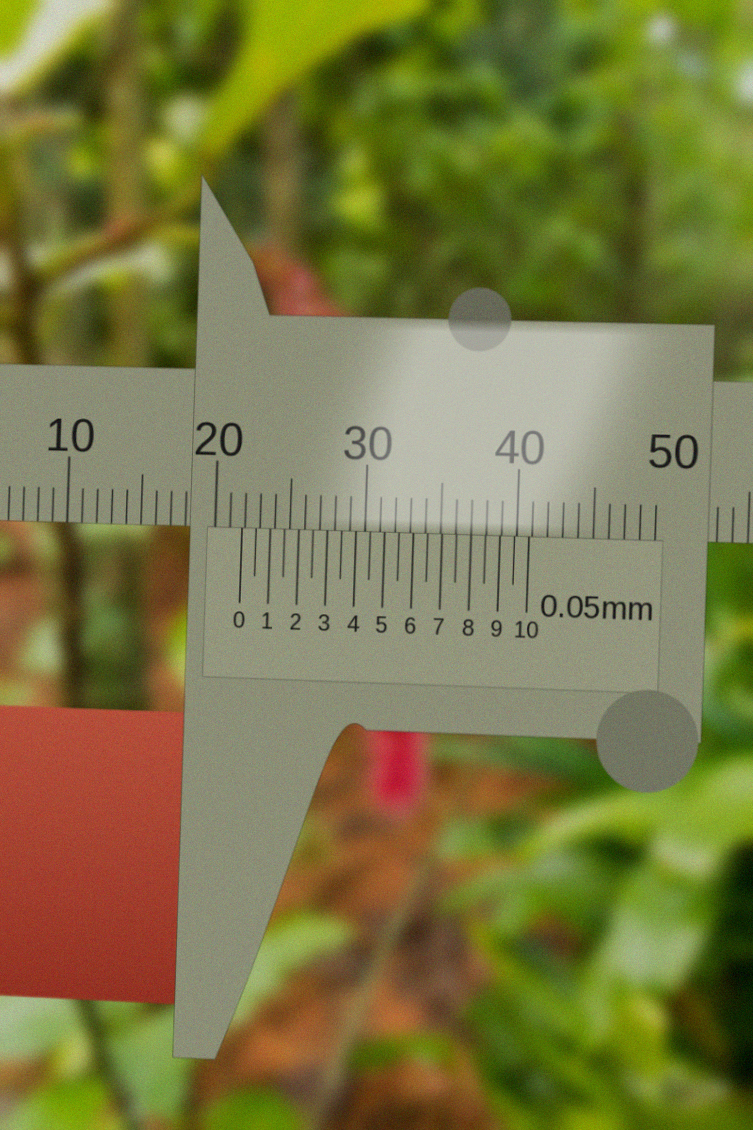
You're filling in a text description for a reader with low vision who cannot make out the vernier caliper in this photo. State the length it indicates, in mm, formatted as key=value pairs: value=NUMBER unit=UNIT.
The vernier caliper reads value=21.8 unit=mm
